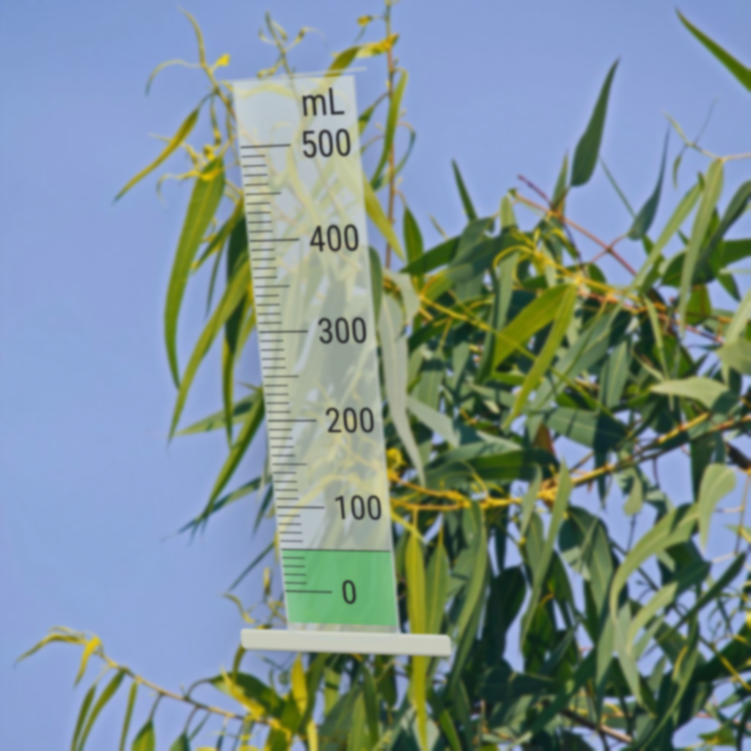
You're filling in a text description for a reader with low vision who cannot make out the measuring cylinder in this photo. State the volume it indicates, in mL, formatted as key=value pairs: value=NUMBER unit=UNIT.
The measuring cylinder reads value=50 unit=mL
